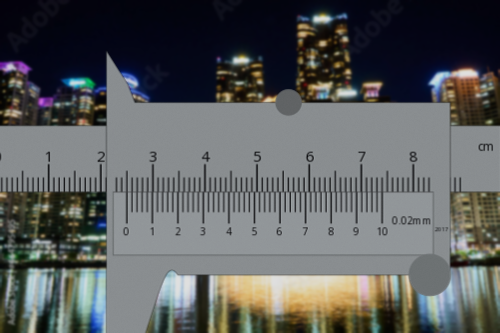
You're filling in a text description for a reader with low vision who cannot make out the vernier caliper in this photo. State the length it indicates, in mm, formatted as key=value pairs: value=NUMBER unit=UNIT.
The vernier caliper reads value=25.0 unit=mm
